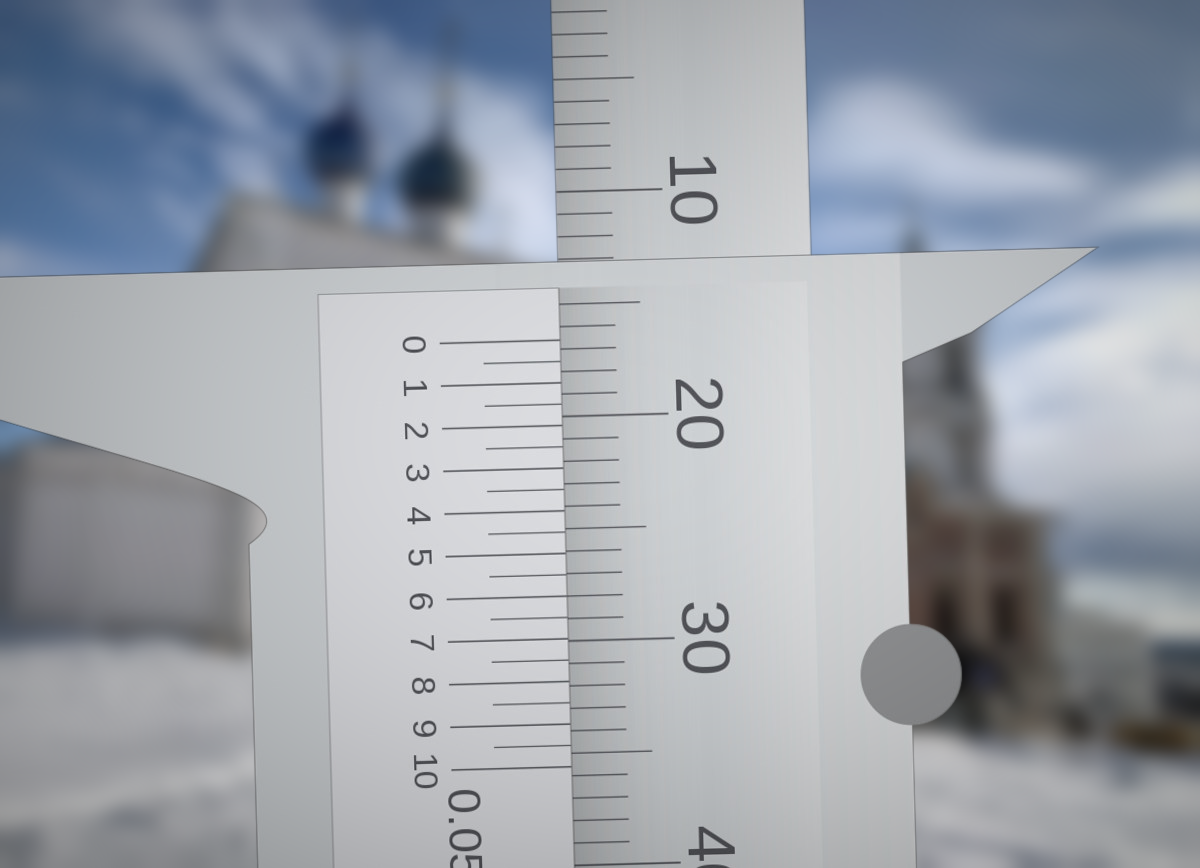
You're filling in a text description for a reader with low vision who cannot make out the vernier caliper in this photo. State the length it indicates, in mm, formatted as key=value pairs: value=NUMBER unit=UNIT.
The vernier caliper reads value=16.6 unit=mm
